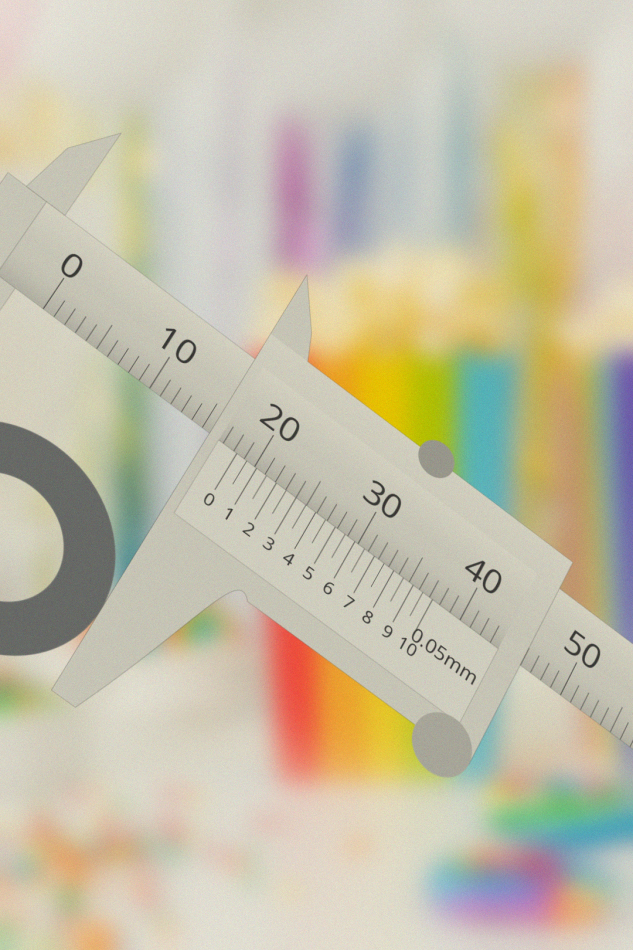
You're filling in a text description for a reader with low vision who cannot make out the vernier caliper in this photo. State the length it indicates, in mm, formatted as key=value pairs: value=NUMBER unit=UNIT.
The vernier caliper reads value=18.3 unit=mm
